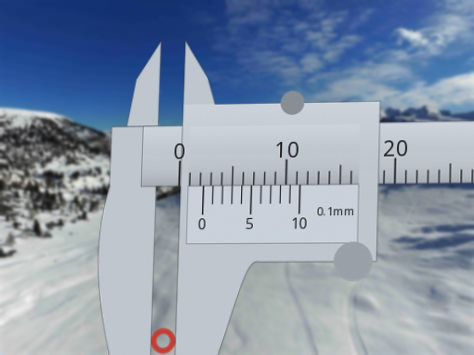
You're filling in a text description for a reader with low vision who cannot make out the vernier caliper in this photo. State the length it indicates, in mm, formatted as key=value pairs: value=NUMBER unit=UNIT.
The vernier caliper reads value=2.3 unit=mm
